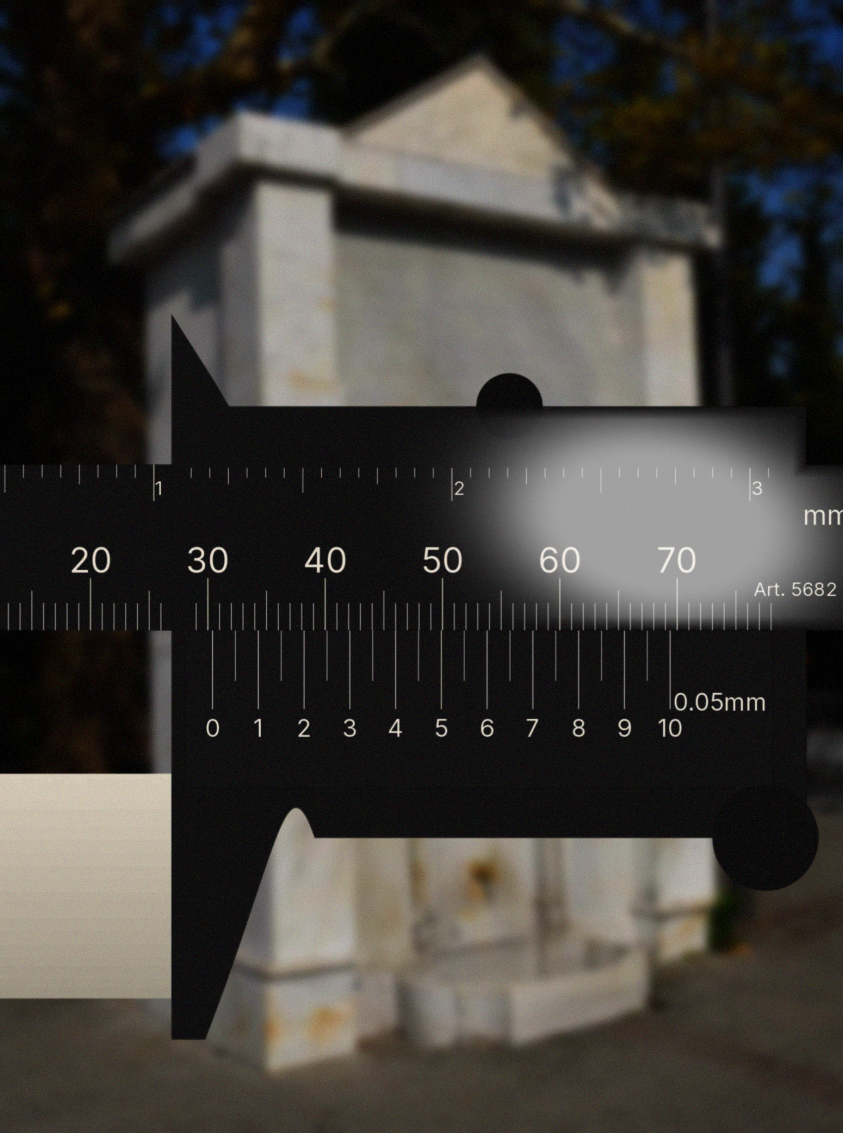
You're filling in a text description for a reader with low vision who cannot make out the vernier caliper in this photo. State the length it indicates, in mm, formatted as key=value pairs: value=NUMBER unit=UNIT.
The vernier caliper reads value=30.4 unit=mm
